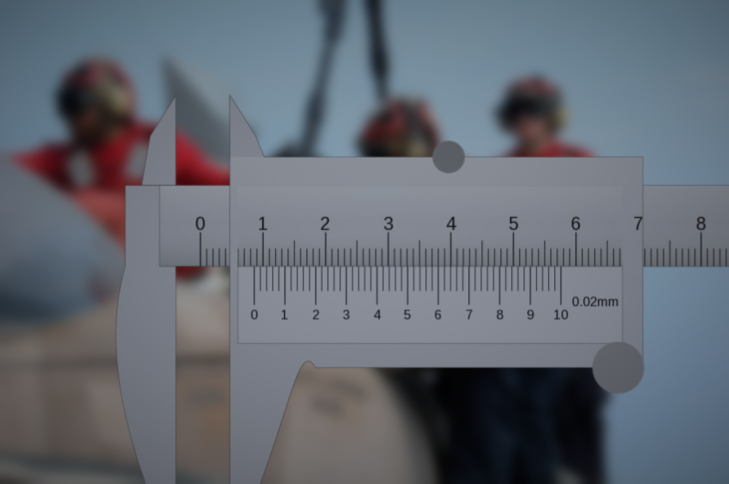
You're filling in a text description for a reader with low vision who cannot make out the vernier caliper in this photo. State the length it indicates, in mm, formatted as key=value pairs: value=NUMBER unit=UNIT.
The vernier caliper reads value=8.6 unit=mm
